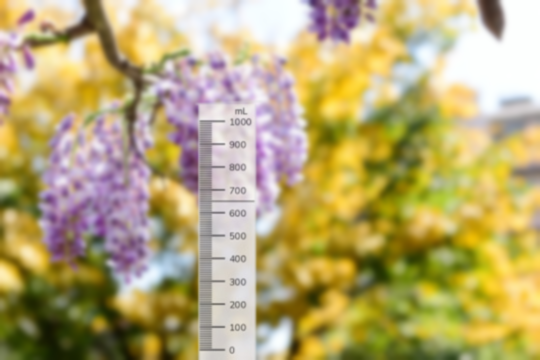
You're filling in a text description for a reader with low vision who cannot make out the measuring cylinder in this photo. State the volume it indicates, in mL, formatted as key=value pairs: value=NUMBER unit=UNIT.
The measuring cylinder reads value=650 unit=mL
